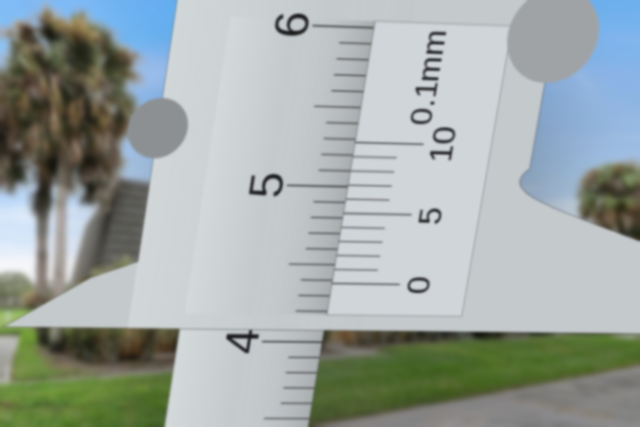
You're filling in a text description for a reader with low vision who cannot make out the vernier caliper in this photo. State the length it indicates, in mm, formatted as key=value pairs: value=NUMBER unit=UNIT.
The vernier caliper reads value=43.8 unit=mm
